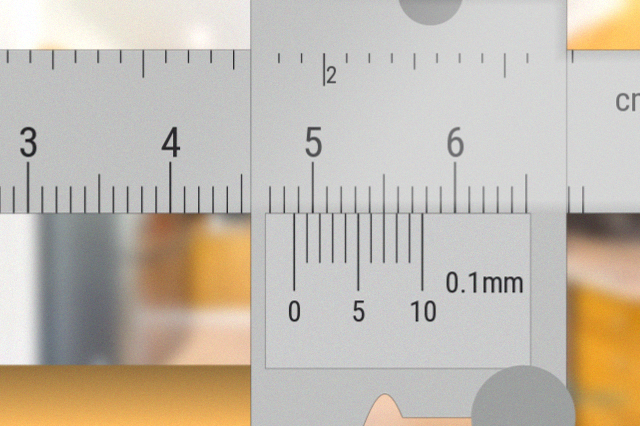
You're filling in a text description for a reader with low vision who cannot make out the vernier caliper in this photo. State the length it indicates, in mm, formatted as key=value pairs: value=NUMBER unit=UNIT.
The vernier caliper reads value=48.7 unit=mm
